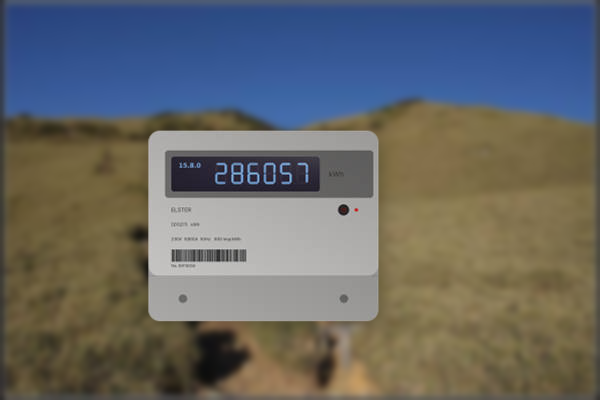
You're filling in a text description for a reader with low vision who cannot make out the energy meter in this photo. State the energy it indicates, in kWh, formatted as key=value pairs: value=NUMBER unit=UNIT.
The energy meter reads value=286057 unit=kWh
